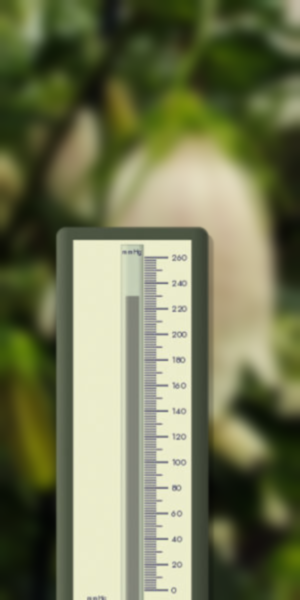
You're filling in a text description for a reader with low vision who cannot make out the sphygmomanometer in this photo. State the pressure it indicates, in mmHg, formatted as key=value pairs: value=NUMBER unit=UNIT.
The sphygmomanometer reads value=230 unit=mmHg
